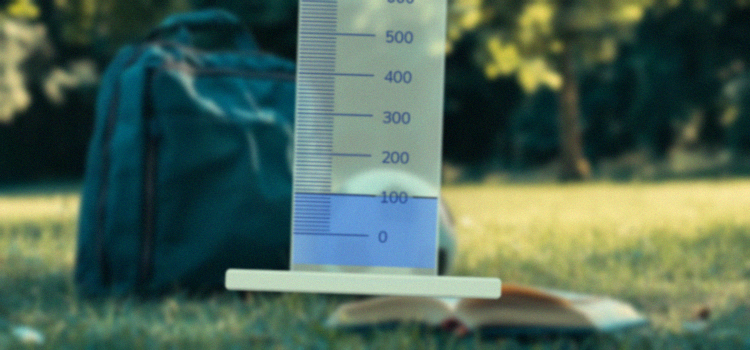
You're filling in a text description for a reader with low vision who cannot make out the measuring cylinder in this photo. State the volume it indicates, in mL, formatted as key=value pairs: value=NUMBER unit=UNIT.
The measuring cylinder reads value=100 unit=mL
